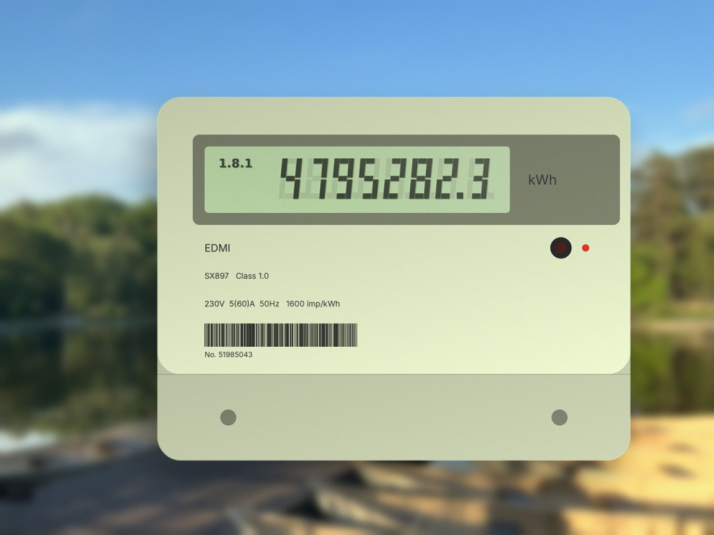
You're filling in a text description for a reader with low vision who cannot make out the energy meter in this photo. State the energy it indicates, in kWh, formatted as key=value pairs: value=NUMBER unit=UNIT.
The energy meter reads value=4795282.3 unit=kWh
